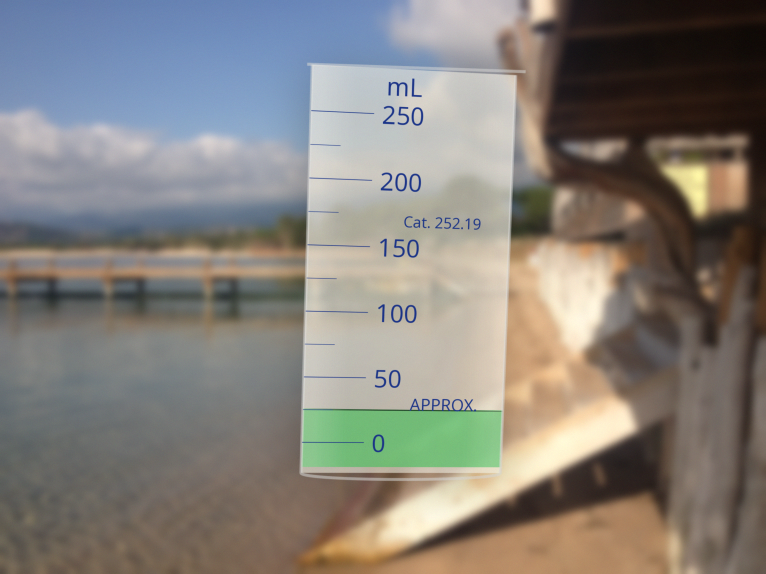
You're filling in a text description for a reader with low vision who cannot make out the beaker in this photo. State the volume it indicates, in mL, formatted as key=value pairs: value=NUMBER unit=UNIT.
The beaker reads value=25 unit=mL
